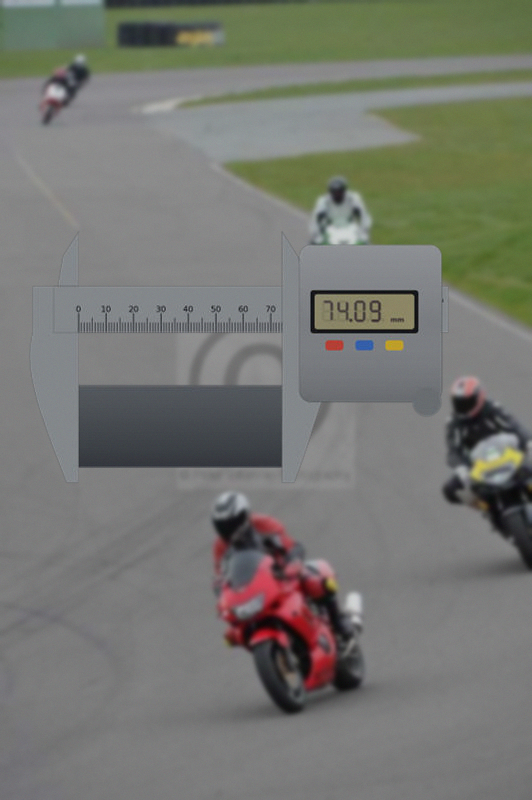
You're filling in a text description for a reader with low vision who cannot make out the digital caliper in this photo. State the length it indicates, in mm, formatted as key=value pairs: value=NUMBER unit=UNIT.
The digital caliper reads value=74.09 unit=mm
